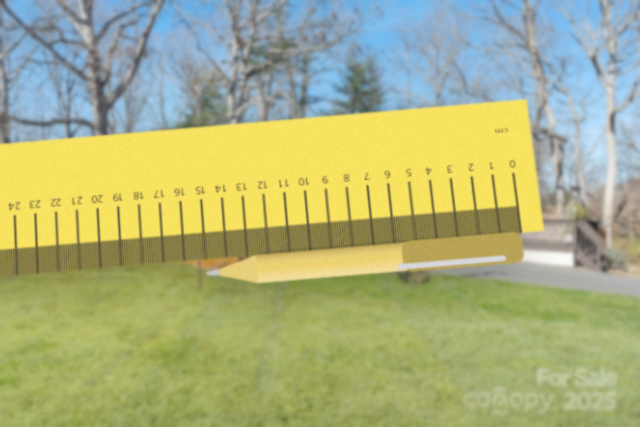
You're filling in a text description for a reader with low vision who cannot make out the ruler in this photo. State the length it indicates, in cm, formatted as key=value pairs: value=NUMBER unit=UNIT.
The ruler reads value=15 unit=cm
